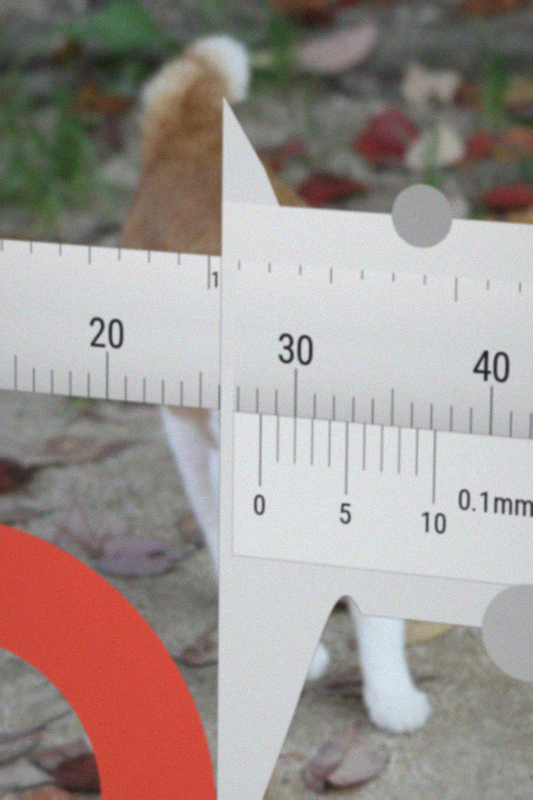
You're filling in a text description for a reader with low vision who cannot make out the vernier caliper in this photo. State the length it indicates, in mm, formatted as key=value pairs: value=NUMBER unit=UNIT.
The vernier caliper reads value=28.2 unit=mm
